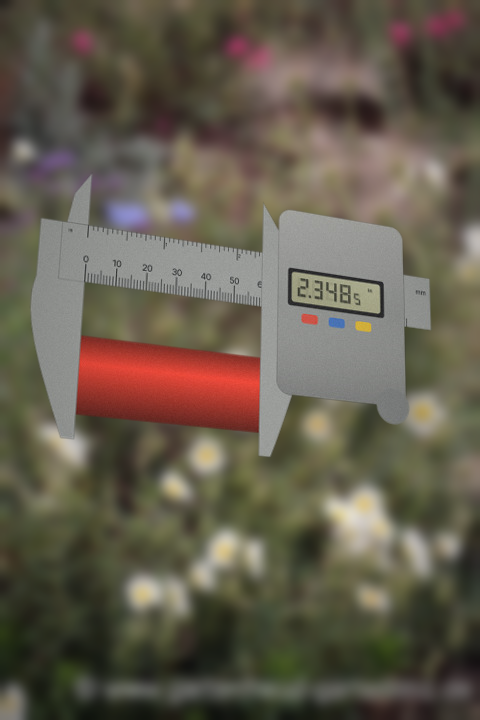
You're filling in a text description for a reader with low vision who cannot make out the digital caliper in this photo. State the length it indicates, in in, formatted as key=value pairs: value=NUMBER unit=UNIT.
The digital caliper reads value=2.3485 unit=in
